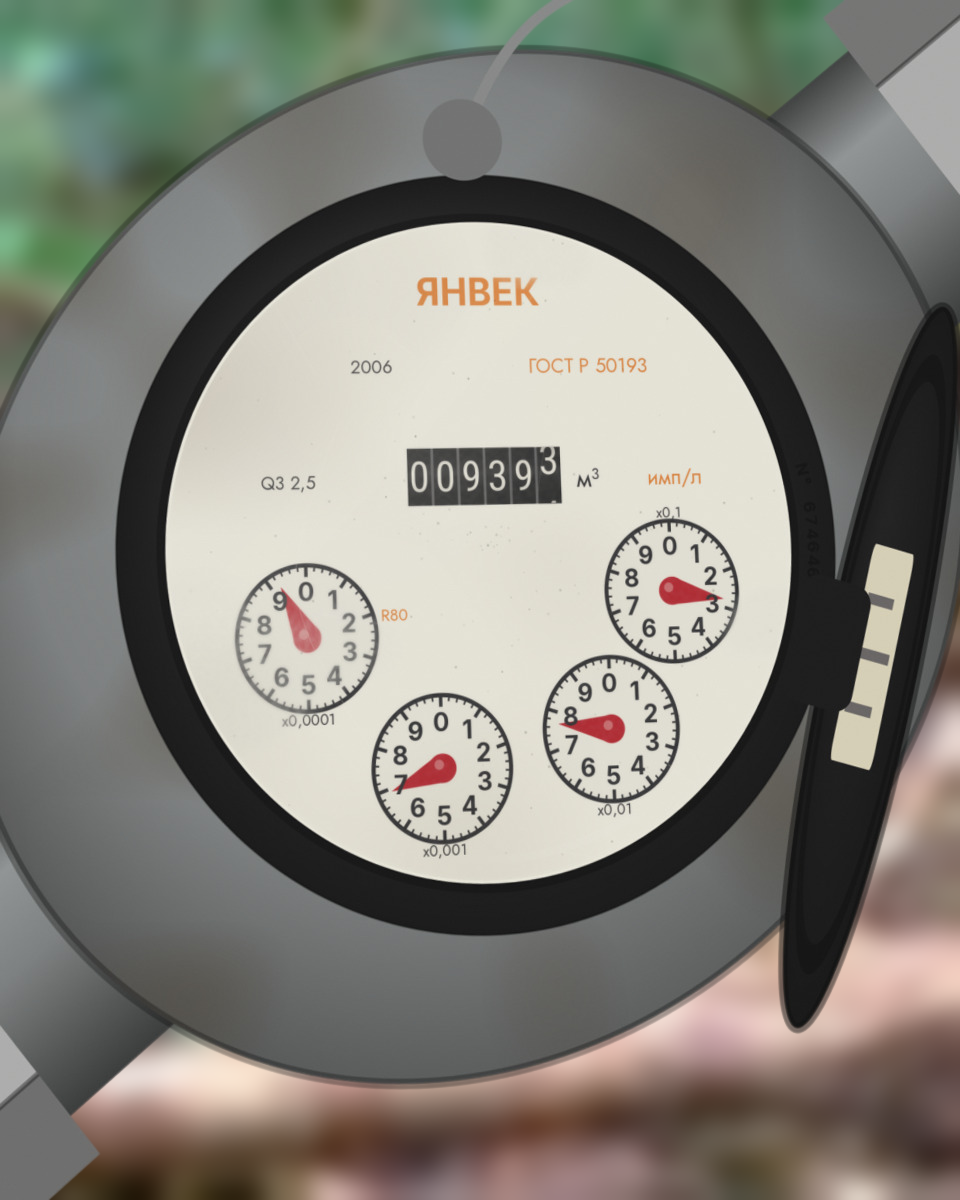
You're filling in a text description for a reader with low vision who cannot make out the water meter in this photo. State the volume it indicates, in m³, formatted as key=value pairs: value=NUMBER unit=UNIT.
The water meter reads value=9393.2769 unit=m³
